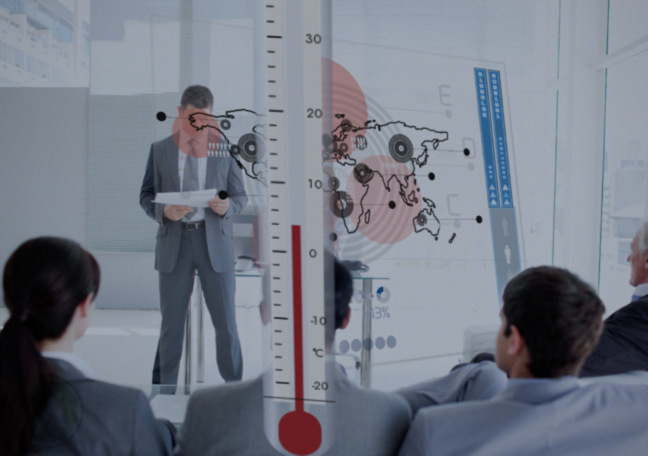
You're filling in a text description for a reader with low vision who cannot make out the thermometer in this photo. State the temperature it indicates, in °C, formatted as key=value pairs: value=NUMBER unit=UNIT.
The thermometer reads value=4 unit=°C
